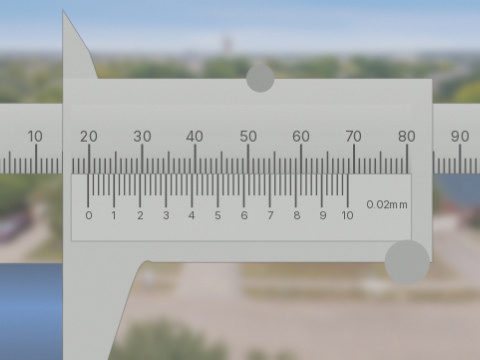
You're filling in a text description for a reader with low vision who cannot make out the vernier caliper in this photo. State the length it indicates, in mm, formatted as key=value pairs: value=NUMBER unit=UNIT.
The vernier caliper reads value=19.8 unit=mm
